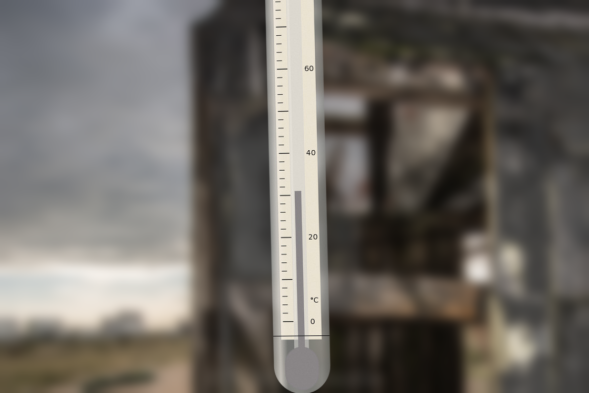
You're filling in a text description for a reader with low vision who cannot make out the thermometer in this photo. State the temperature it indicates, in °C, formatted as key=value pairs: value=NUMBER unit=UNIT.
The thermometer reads value=31 unit=°C
